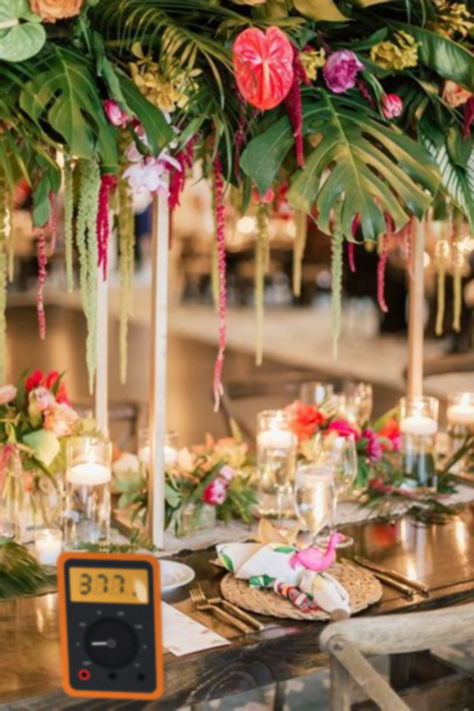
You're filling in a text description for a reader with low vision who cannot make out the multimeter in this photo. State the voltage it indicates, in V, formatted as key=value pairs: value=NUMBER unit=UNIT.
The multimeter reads value=377 unit=V
